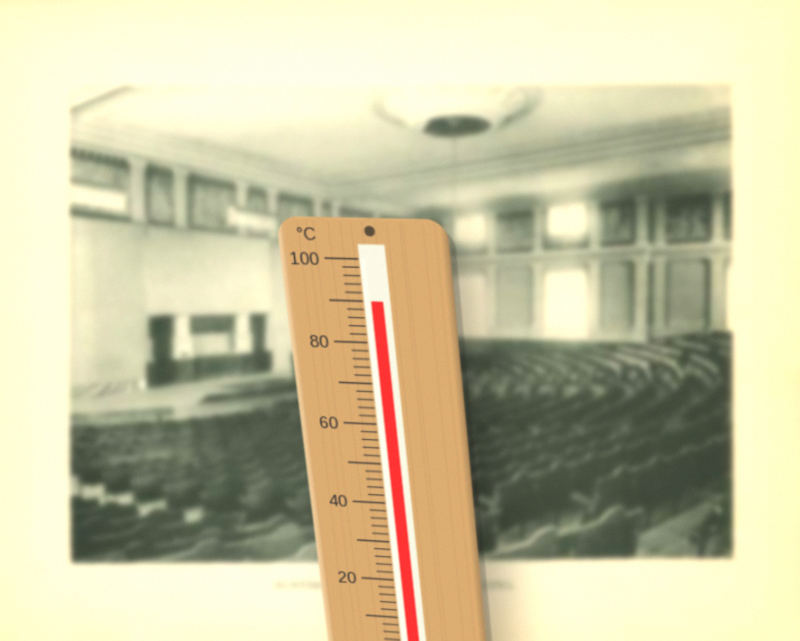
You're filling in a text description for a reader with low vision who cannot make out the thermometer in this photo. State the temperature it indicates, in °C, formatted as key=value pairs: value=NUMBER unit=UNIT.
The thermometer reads value=90 unit=°C
